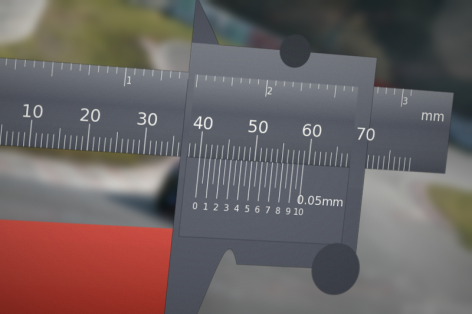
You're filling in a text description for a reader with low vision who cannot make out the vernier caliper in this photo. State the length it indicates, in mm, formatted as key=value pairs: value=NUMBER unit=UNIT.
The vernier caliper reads value=40.0 unit=mm
